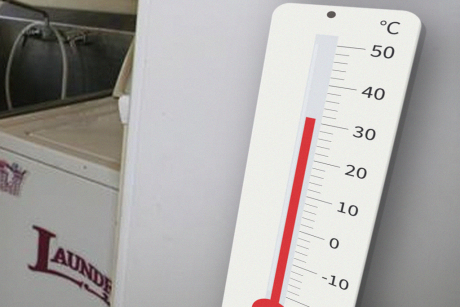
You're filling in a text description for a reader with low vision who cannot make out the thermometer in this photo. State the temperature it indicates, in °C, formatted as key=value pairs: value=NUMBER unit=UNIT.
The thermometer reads value=31 unit=°C
